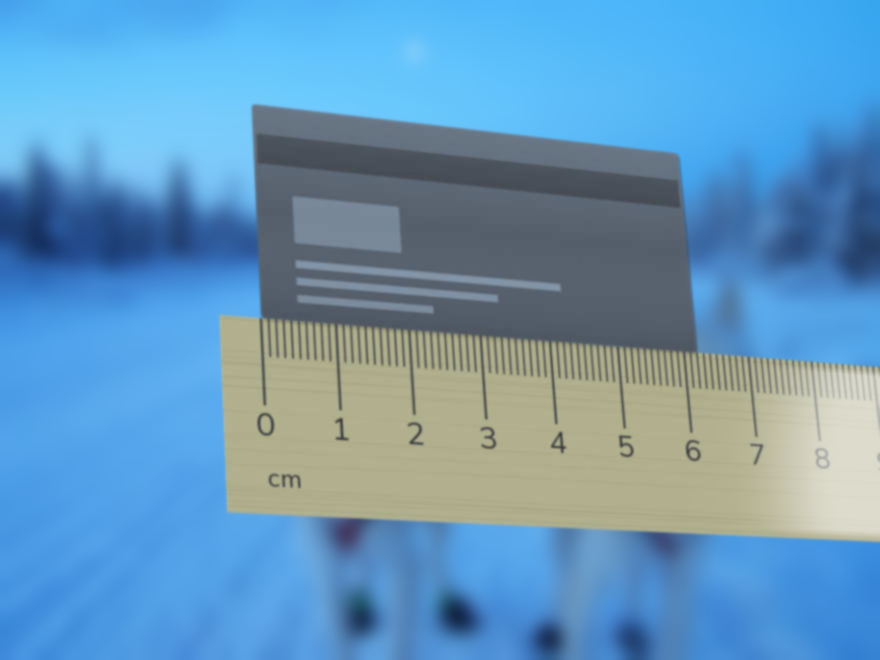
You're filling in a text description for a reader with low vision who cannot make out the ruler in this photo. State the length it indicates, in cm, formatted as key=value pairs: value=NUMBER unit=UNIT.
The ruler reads value=6.2 unit=cm
